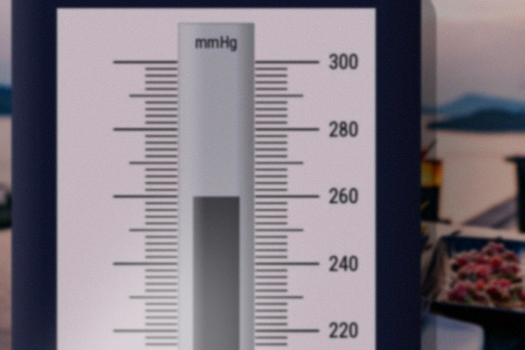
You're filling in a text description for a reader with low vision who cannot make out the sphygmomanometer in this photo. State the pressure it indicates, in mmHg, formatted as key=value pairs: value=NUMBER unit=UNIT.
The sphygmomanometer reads value=260 unit=mmHg
